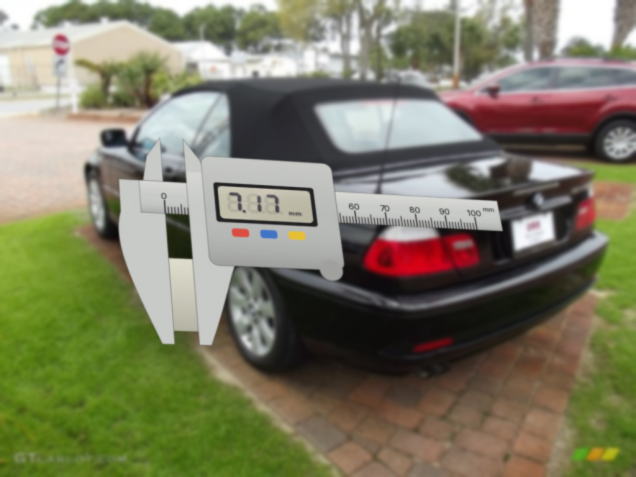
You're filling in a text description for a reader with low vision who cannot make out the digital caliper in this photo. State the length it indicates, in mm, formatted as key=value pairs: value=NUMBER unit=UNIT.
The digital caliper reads value=7.17 unit=mm
